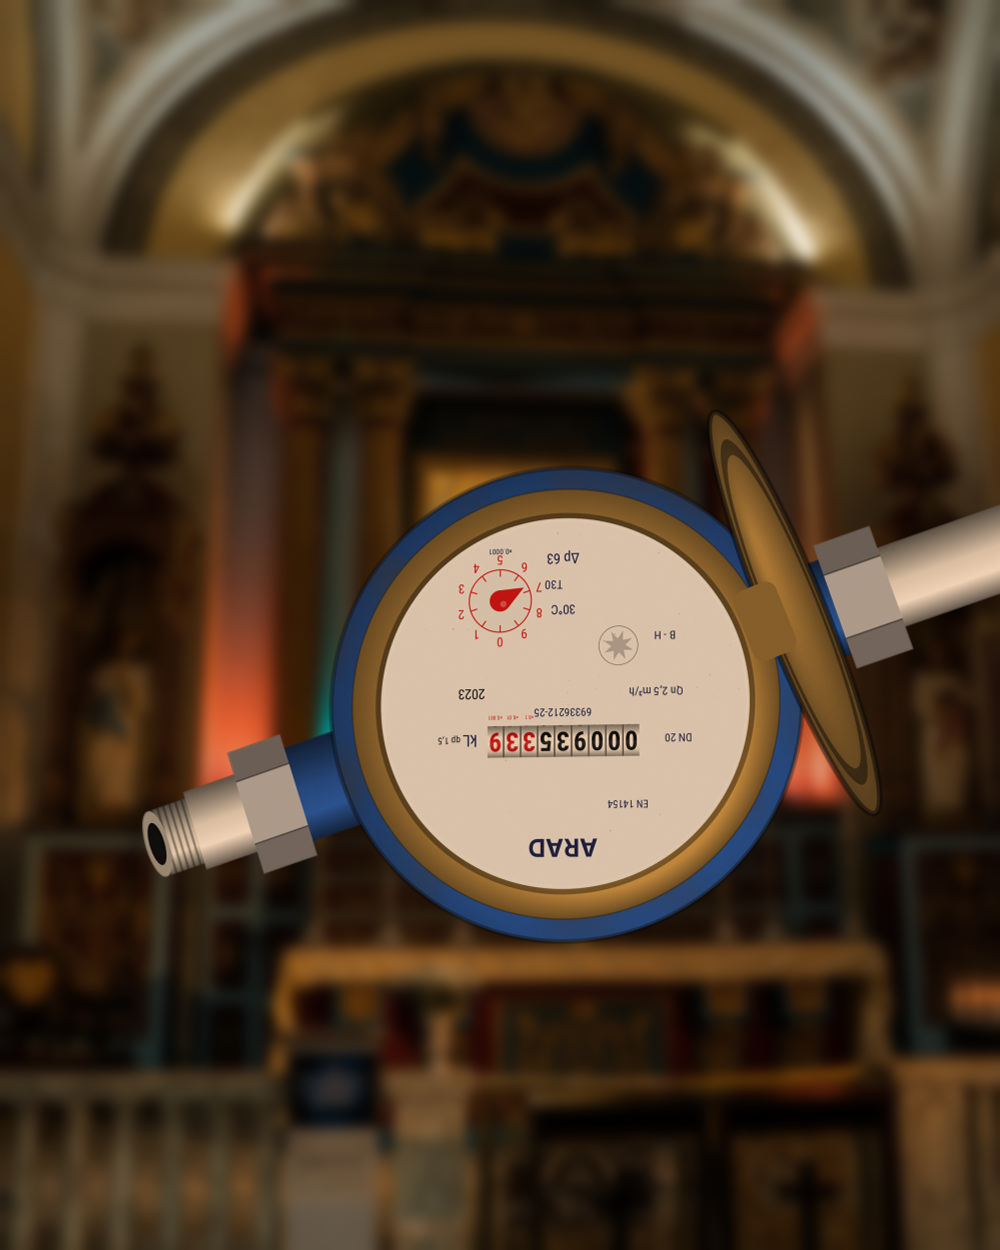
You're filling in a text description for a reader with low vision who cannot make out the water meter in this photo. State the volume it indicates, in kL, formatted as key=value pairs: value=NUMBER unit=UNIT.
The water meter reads value=935.3396 unit=kL
